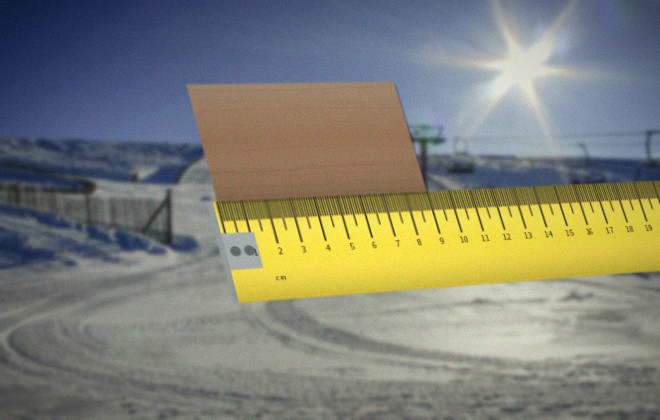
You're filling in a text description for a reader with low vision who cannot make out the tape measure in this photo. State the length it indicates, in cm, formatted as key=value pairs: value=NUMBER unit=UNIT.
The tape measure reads value=9 unit=cm
